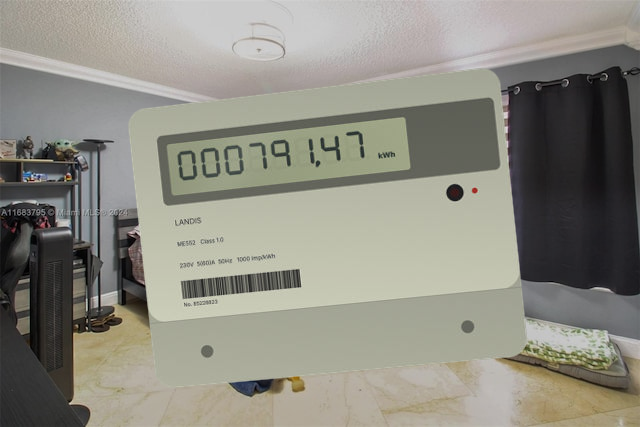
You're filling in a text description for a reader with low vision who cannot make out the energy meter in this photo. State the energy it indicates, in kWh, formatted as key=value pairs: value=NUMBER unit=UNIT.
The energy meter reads value=791.47 unit=kWh
